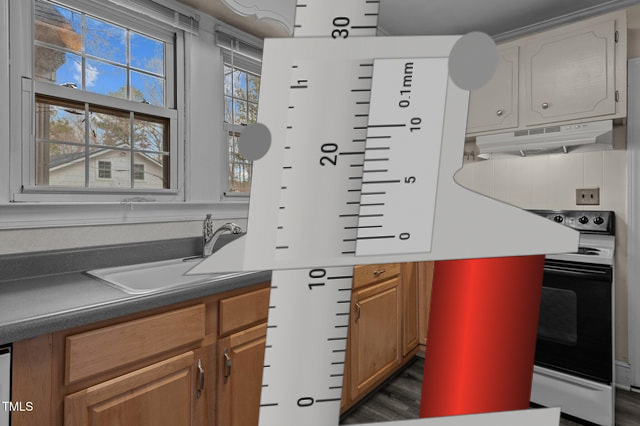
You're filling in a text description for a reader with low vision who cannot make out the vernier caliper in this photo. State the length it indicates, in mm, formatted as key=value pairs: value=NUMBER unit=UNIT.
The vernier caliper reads value=13.1 unit=mm
